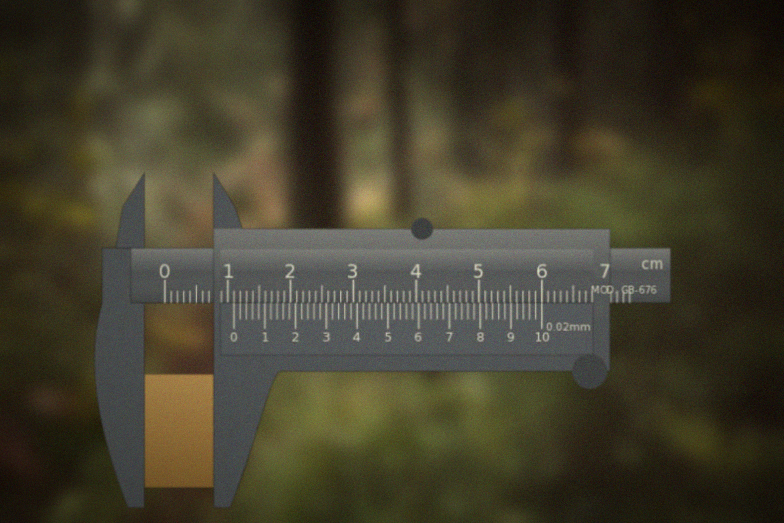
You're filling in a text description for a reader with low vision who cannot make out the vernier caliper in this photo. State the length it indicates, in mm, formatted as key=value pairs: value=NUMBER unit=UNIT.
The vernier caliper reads value=11.0 unit=mm
